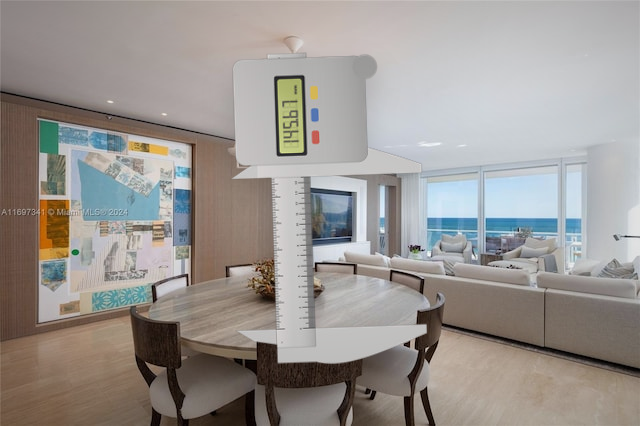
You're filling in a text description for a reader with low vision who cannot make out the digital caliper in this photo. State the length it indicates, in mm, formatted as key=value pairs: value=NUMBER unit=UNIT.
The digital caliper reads value=145.67 unit=mm
